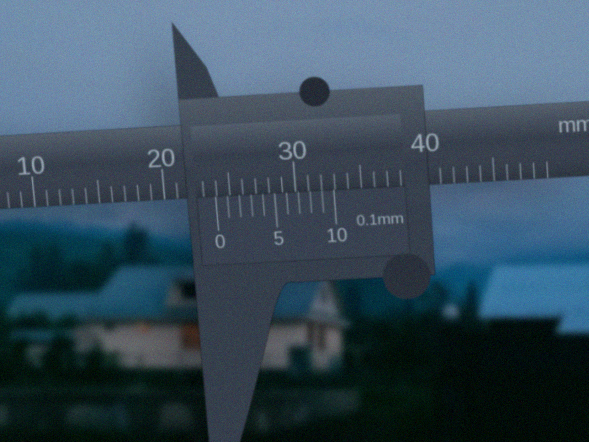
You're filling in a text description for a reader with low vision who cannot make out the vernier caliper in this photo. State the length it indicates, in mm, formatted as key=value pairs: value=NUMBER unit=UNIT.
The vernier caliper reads value=23.9 unit=mm
